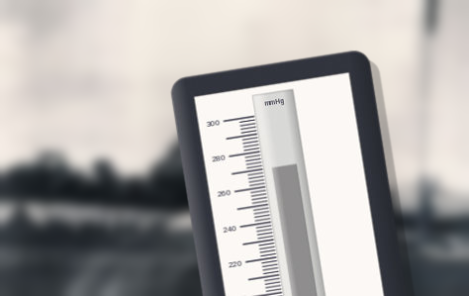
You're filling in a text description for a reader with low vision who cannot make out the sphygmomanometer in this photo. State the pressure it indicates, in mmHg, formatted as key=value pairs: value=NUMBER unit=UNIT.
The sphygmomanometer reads value=270 unit=mmHg
